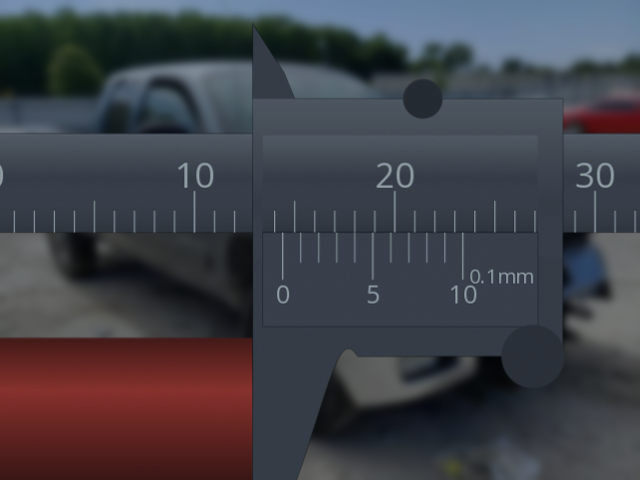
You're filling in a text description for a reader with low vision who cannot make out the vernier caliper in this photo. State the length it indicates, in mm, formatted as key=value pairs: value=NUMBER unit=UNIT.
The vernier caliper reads value=14.4 unit=mm
